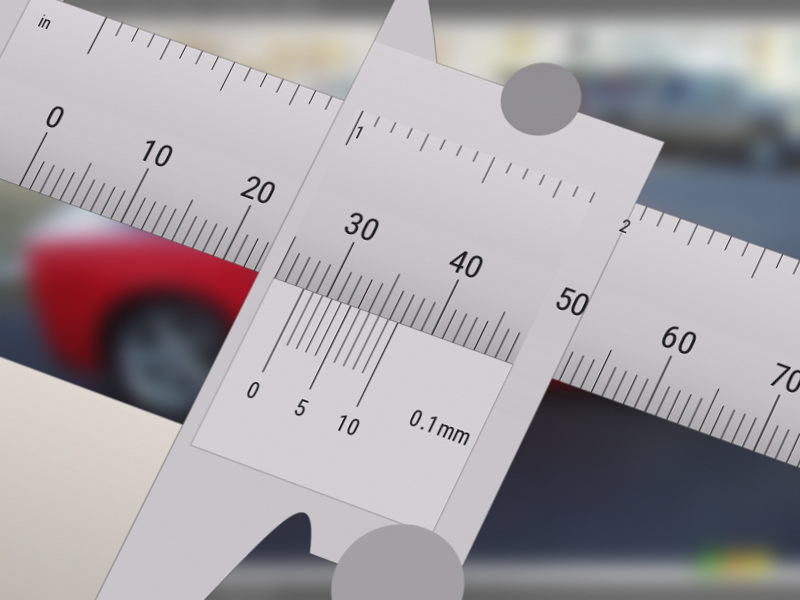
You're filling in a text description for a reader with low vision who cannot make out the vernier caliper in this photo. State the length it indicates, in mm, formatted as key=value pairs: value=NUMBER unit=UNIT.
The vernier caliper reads value=27.8 unit=mm
